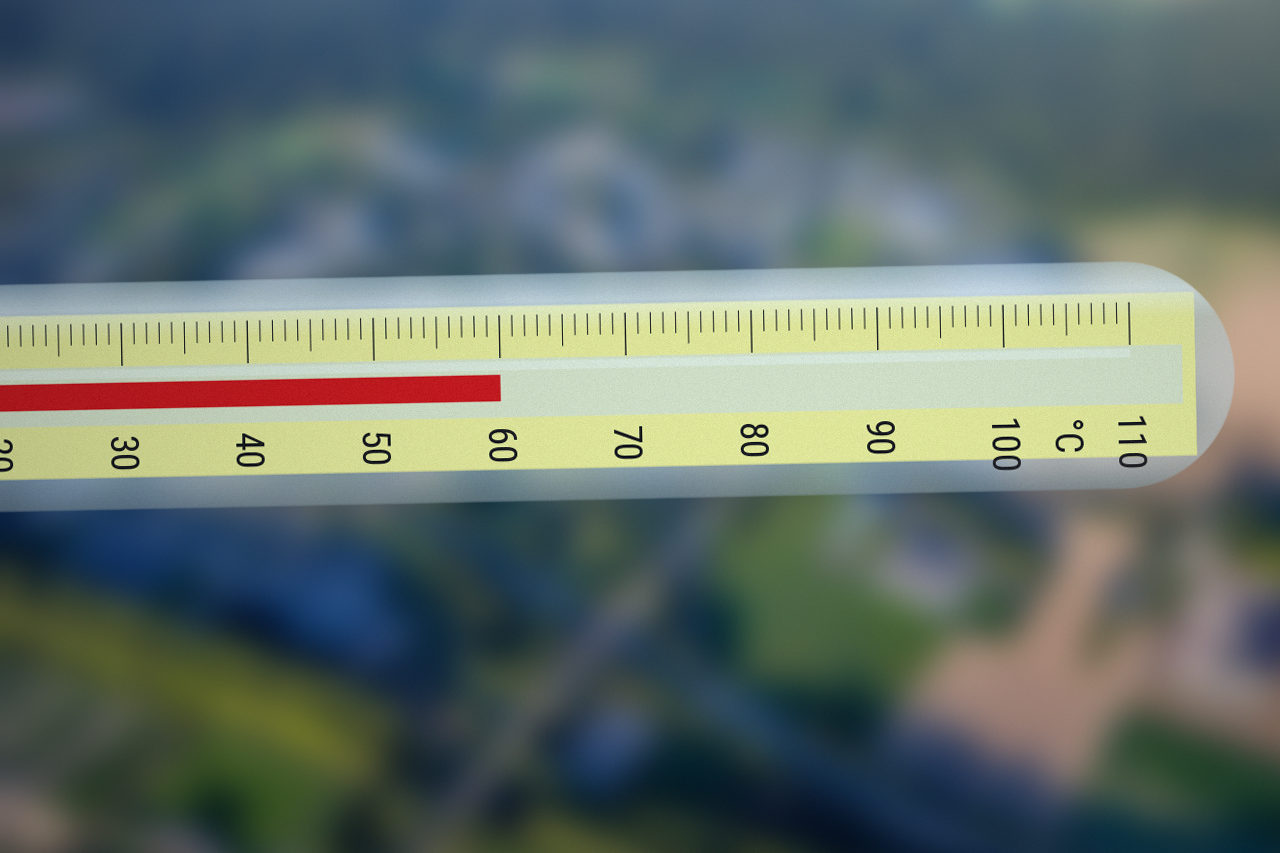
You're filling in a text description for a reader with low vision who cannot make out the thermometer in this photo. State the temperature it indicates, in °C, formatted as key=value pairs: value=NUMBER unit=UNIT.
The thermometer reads value=60 unit=°C
